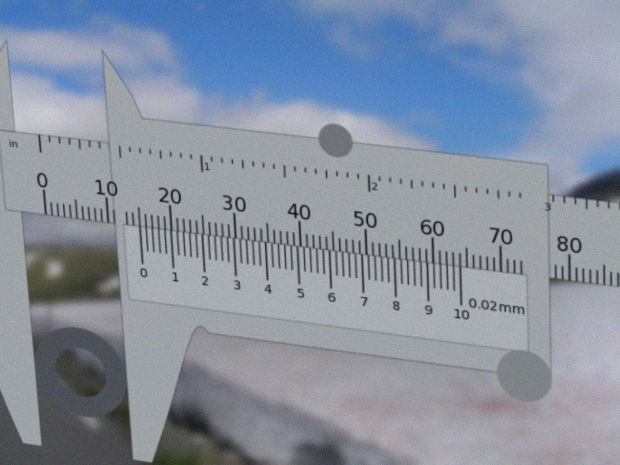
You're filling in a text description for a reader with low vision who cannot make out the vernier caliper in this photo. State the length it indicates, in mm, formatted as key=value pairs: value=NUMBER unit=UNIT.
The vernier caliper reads value=15.0 unit=mm
